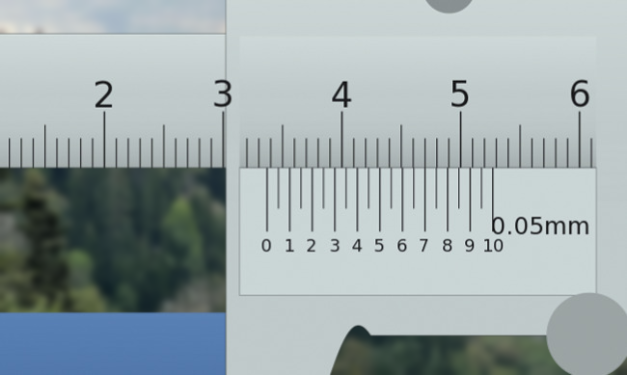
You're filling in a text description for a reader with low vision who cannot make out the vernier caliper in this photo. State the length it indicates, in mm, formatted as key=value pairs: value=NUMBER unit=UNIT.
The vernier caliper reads value=33.7 unit=mm
